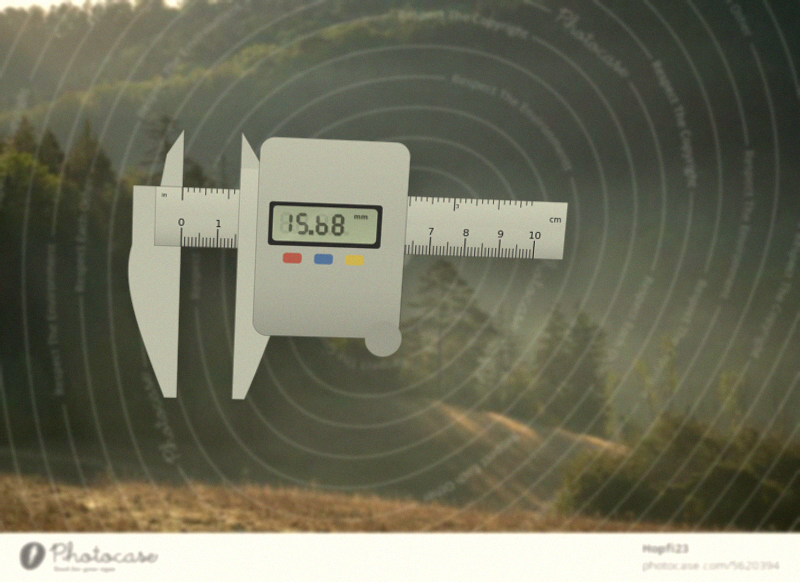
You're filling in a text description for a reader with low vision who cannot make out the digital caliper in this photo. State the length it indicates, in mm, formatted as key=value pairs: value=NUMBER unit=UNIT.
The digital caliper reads value=15.68 unit=mm
